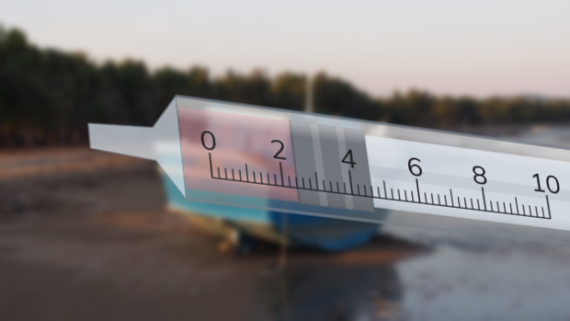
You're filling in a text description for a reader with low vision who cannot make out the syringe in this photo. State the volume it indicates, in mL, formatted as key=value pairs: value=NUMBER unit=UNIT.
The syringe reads value=2.4 unit=mL
